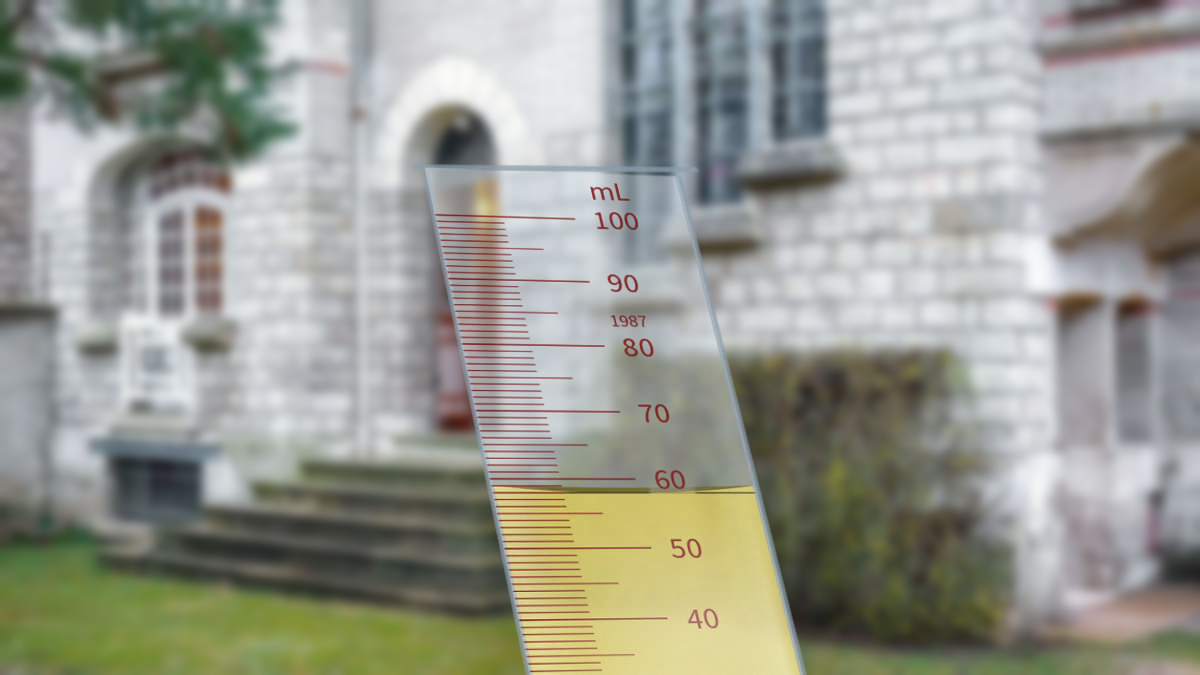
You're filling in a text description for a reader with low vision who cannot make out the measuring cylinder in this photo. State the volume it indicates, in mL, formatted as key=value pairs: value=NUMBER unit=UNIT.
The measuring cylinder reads value=58 unit=mL
